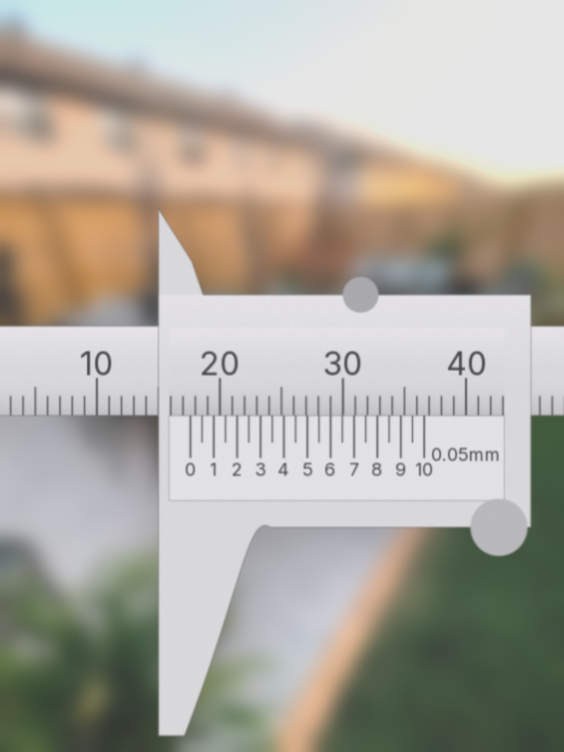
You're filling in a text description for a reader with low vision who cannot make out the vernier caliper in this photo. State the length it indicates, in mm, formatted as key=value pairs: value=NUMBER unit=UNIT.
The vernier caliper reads value=17.6 unit=mm
